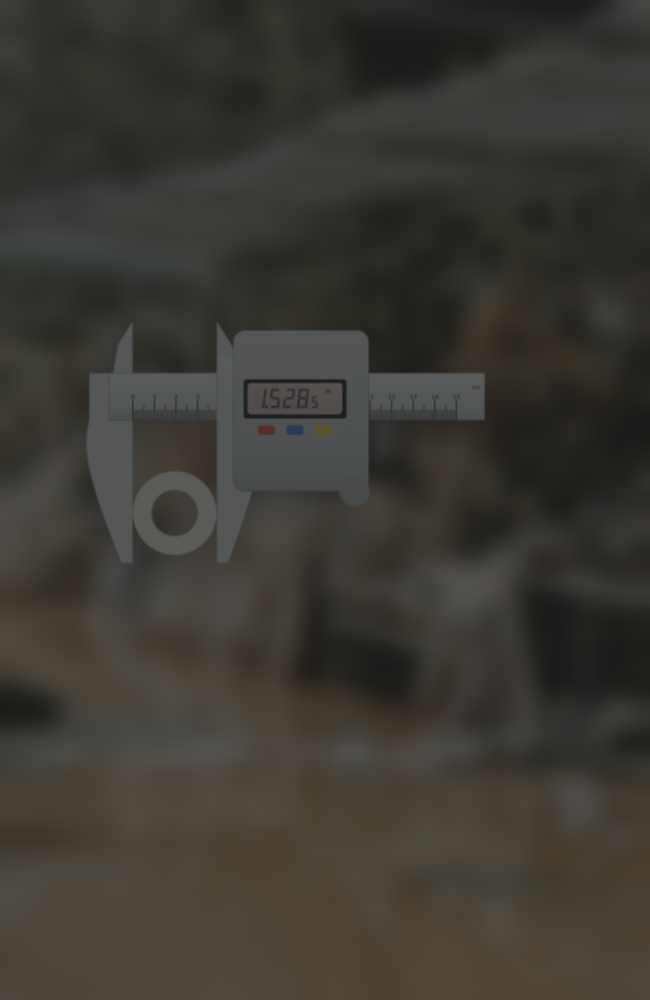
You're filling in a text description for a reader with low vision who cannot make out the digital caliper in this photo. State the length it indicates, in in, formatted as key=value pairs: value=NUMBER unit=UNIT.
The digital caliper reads value=1.5285 unit=in
